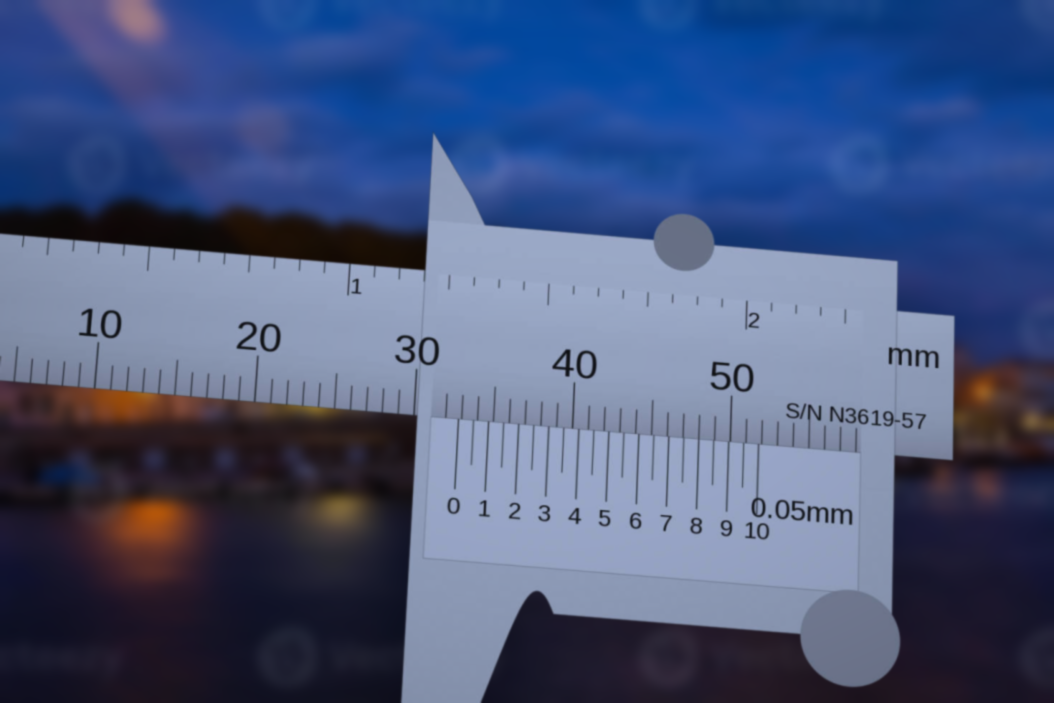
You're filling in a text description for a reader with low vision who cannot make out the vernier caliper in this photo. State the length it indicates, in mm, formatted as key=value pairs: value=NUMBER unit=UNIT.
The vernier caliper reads value=32.8 unit=mm
